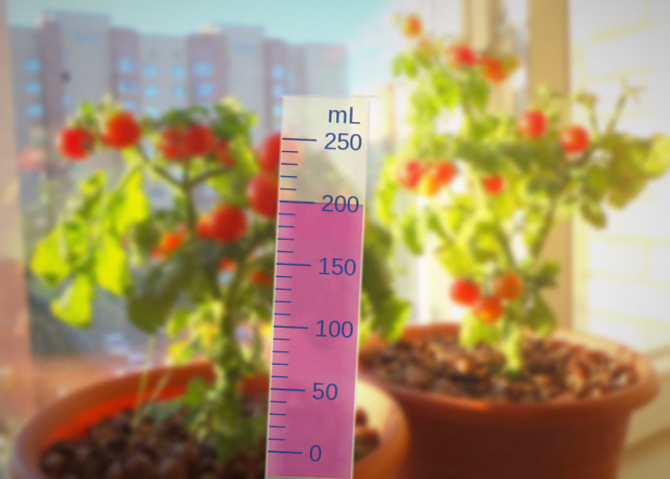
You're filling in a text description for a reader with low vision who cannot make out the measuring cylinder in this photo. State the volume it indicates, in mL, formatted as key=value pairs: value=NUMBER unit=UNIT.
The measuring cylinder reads value=200 unit=mL
